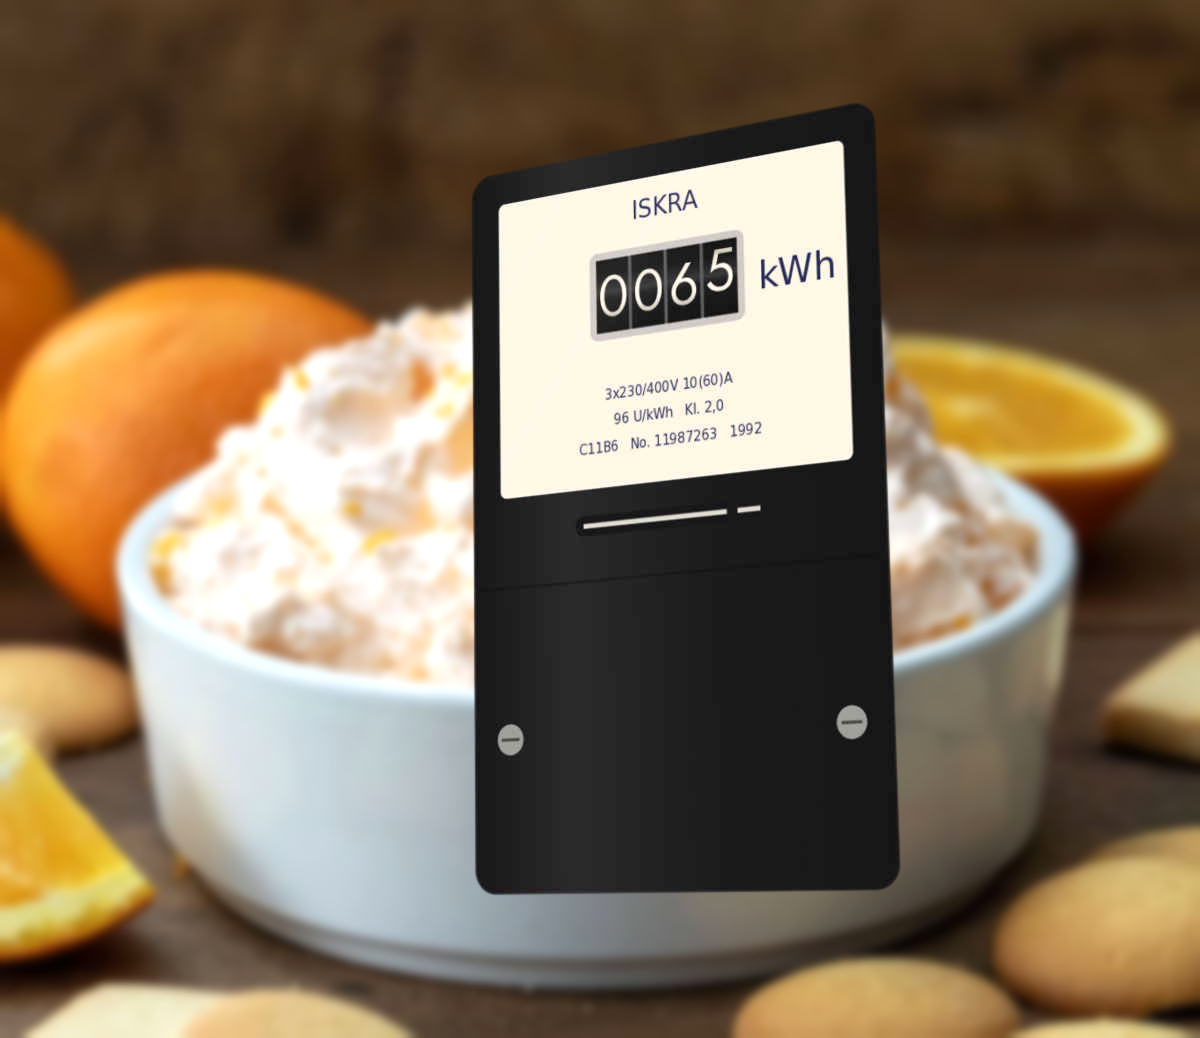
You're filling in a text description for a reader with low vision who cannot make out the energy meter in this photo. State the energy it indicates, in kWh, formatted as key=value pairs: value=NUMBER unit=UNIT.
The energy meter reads value=65 unit=kWh
